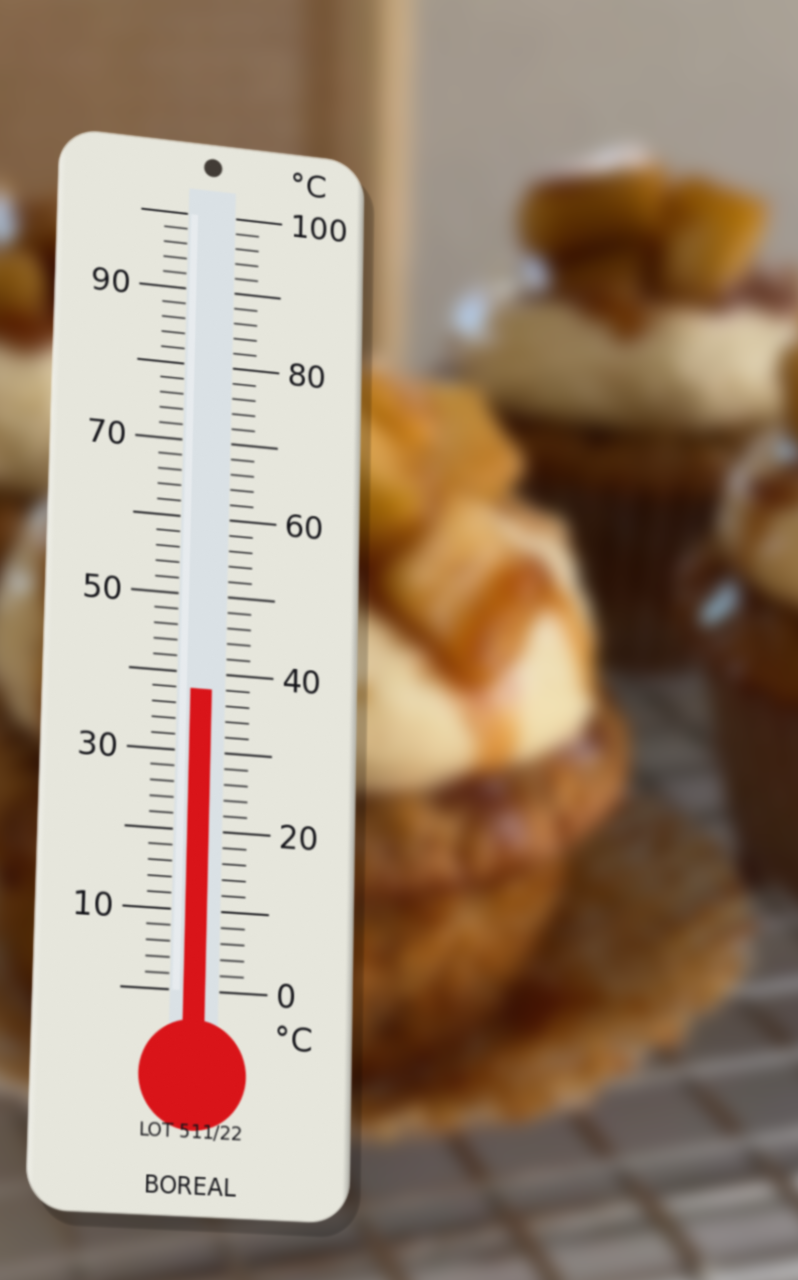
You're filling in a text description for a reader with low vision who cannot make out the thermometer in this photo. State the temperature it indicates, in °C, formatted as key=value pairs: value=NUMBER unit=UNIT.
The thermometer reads value=38 unit=°C
